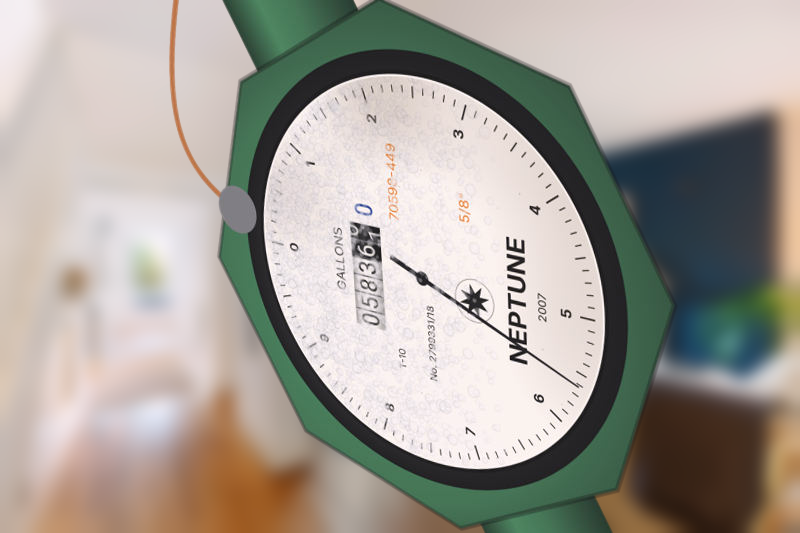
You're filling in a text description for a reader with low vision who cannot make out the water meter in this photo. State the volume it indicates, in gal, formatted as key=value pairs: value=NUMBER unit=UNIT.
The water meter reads value=583605.6 unit=gal
